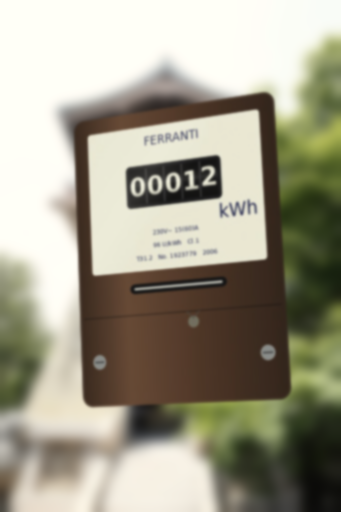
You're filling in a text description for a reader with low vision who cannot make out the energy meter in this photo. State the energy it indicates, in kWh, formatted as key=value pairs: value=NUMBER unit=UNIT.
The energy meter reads value=12 unit=kWh
